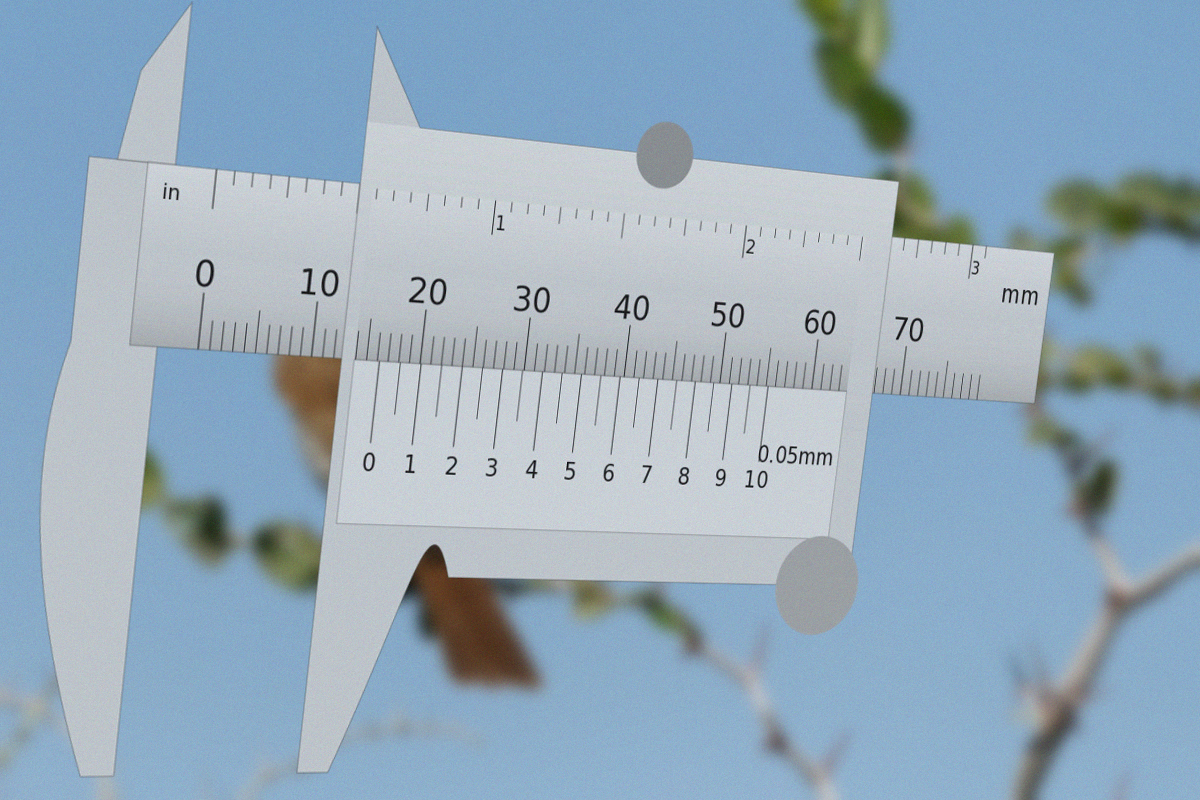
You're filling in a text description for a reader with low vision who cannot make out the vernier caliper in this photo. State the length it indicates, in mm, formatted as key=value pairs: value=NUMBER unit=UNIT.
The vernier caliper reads value=16.2 unit=mm
